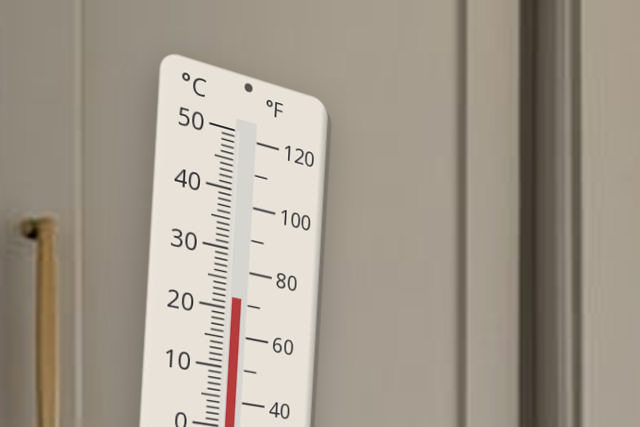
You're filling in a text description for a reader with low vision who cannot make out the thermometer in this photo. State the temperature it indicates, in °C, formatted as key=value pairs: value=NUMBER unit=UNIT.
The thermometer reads value=22 unit=°C
